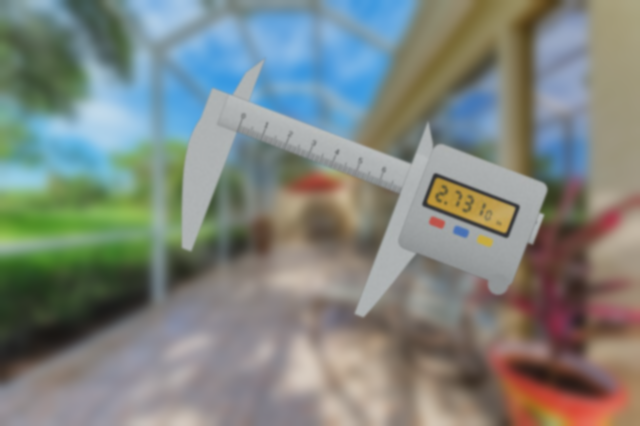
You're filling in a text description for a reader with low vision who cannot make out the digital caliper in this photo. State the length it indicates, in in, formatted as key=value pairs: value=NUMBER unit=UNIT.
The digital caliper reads value=2.7310 unit=in
